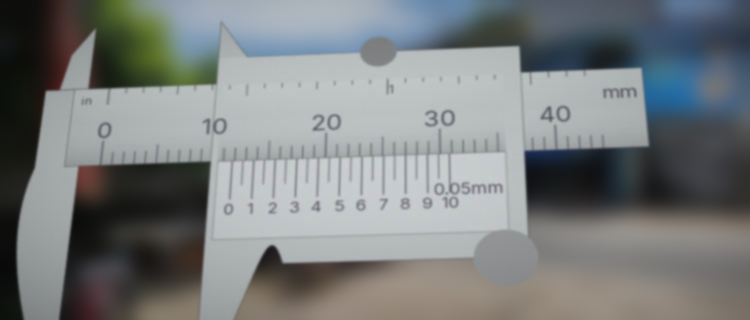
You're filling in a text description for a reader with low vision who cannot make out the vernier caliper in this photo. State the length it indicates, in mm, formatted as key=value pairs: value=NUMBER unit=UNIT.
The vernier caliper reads value=11.8 unit=mm
